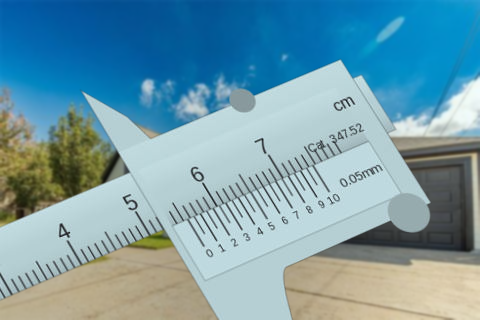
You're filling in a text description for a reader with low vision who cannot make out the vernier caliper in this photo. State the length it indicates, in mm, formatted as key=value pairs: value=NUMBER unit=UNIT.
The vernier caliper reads value=55.6 unit=mm
